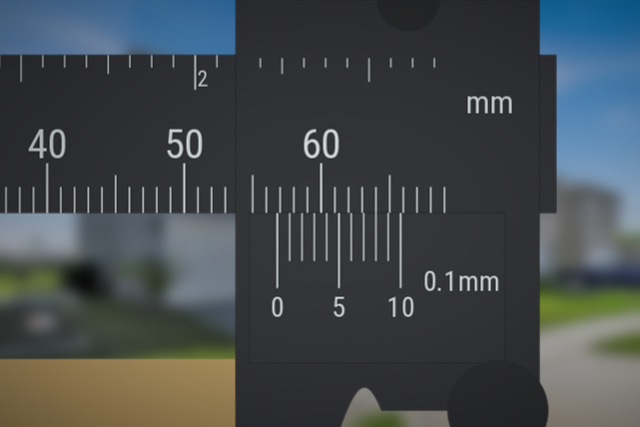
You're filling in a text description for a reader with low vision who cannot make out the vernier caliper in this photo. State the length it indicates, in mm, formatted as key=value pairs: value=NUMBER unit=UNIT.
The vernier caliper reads value=56.8 unit=mm
